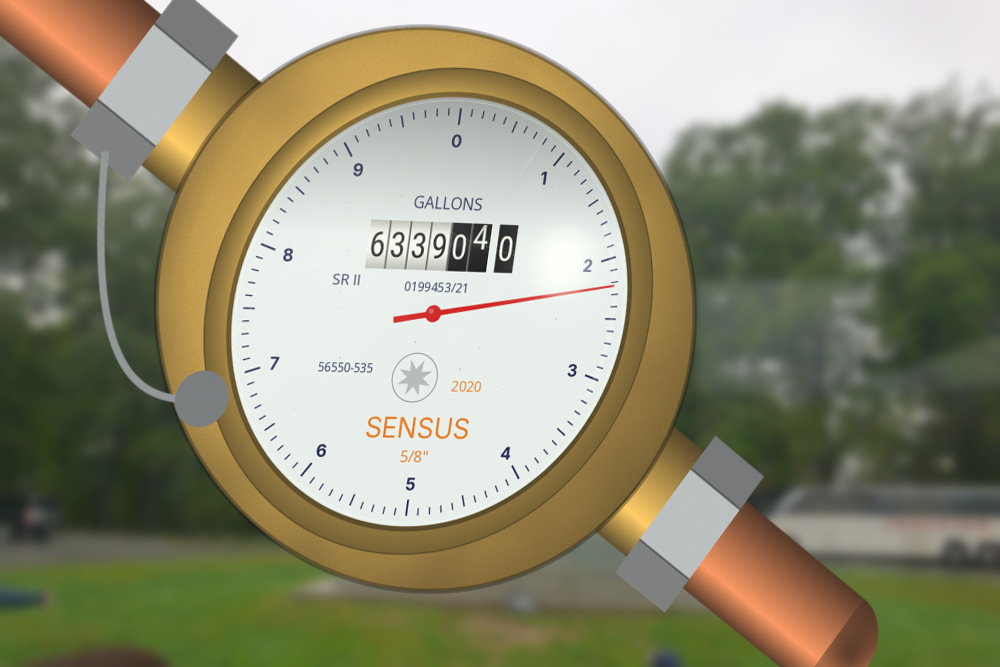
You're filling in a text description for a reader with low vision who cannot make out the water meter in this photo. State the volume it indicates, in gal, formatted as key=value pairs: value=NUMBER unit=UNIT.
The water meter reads value=6339042.2 unit=gal
